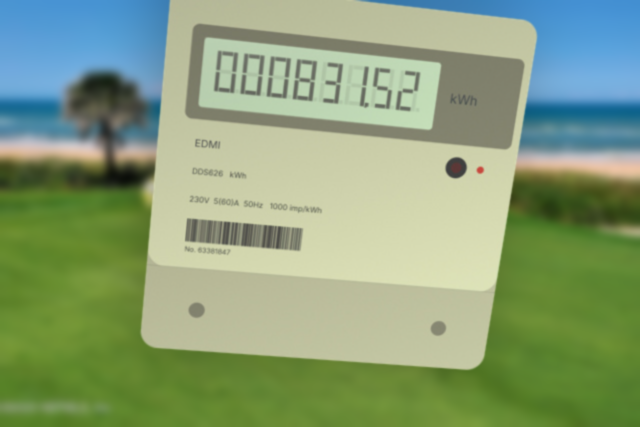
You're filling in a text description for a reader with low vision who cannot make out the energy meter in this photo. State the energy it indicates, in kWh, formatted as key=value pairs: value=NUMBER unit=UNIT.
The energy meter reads value=831.52 unit=kWh
